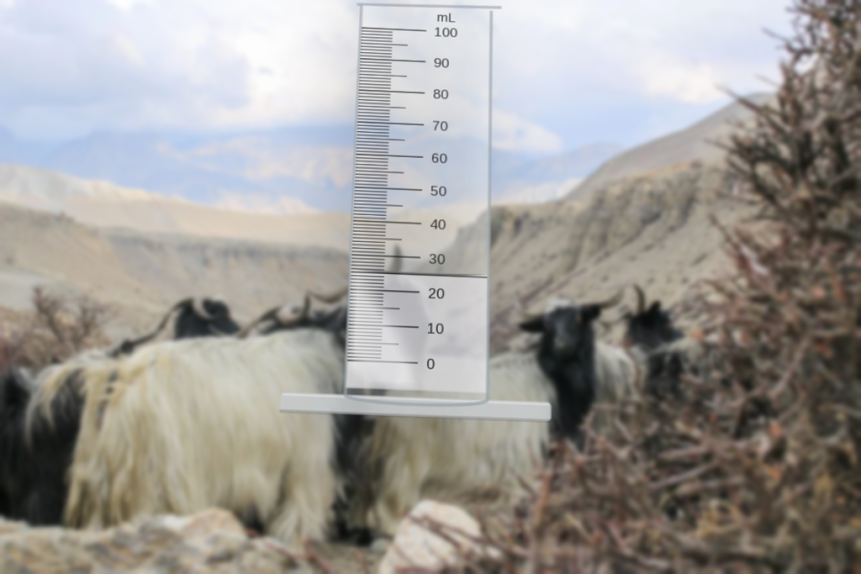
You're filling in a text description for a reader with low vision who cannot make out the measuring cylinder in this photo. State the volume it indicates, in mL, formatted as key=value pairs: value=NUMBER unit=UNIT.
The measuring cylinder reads value=25 unit=mL
